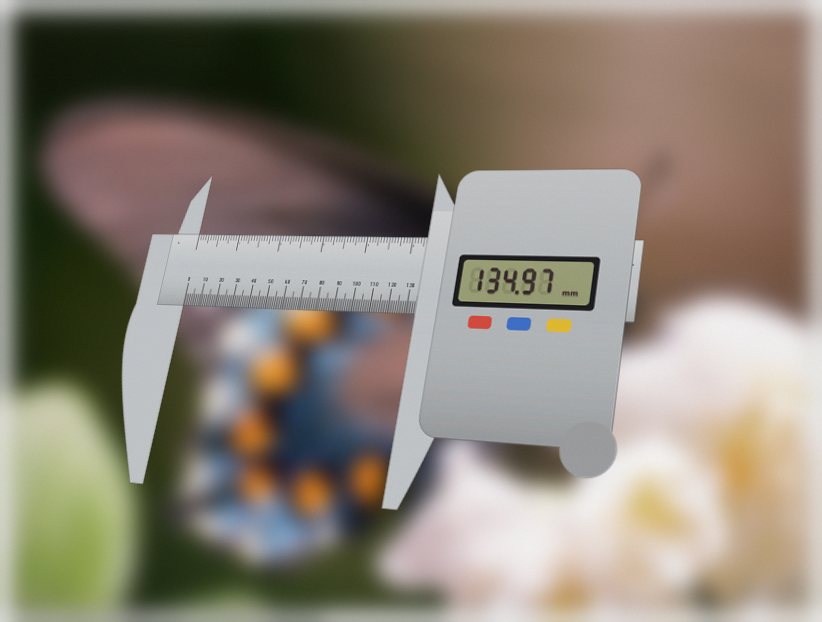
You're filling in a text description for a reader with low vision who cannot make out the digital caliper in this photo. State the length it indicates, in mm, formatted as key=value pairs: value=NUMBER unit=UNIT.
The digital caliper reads value=134.97 unit=mm
